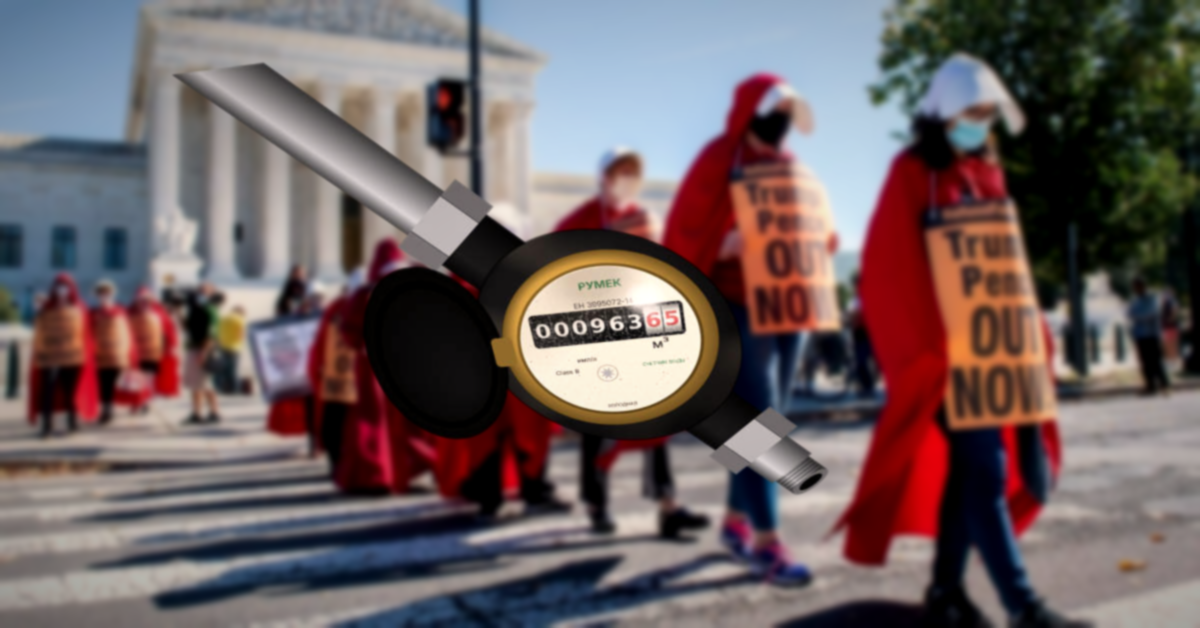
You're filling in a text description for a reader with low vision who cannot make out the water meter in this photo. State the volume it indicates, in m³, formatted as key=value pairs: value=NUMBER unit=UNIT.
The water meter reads value=963.65 unit=m³
